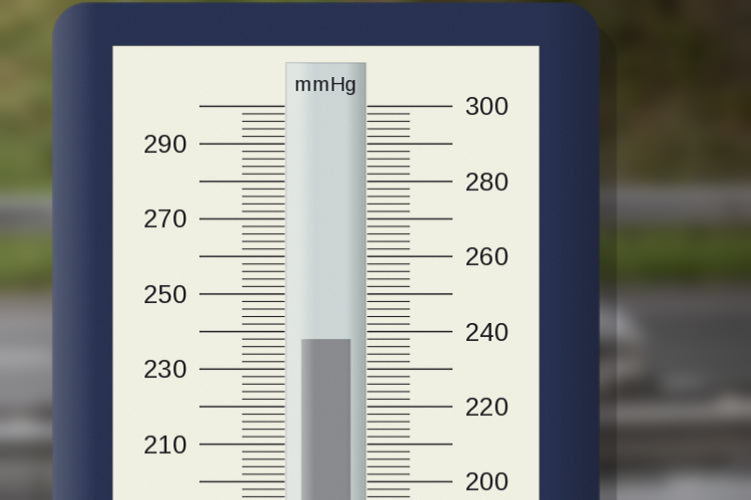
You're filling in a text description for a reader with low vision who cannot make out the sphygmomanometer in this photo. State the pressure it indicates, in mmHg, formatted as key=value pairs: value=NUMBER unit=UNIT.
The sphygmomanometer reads value=238 unit=mmHg
